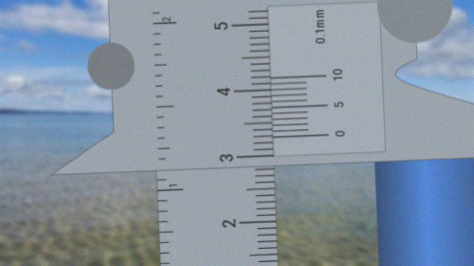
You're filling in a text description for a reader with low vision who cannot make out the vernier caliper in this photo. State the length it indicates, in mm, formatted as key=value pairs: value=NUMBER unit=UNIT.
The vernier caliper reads value=32.8 unit=mm
